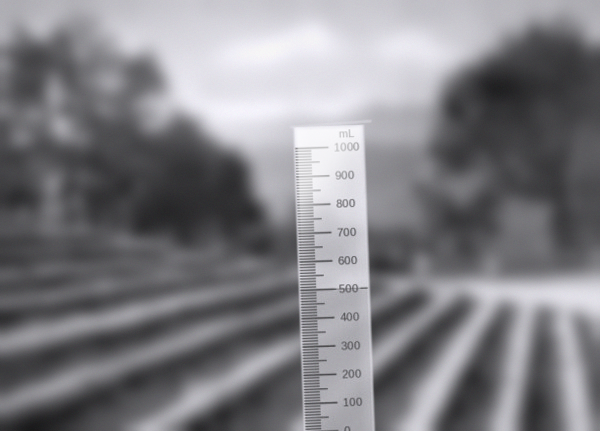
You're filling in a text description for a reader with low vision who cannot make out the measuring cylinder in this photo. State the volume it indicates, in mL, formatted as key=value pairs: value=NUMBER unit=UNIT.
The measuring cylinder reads value=500 unit=mL
